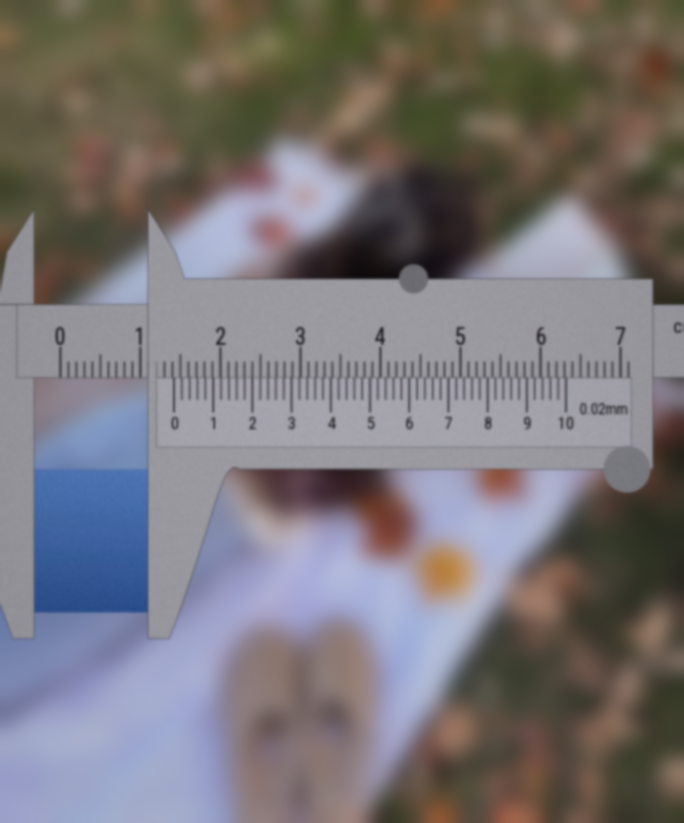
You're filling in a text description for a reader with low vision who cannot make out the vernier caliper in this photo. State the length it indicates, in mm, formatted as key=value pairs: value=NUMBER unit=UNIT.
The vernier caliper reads value=14.2 unit=mm
